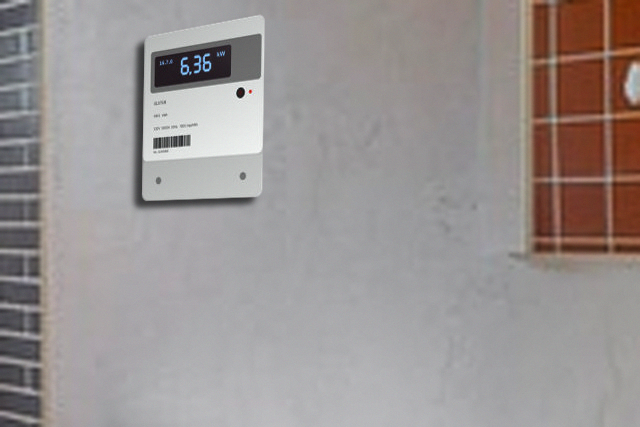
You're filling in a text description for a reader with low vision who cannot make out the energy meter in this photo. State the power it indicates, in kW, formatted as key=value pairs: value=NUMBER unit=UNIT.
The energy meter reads value=6.36 unit=kW
